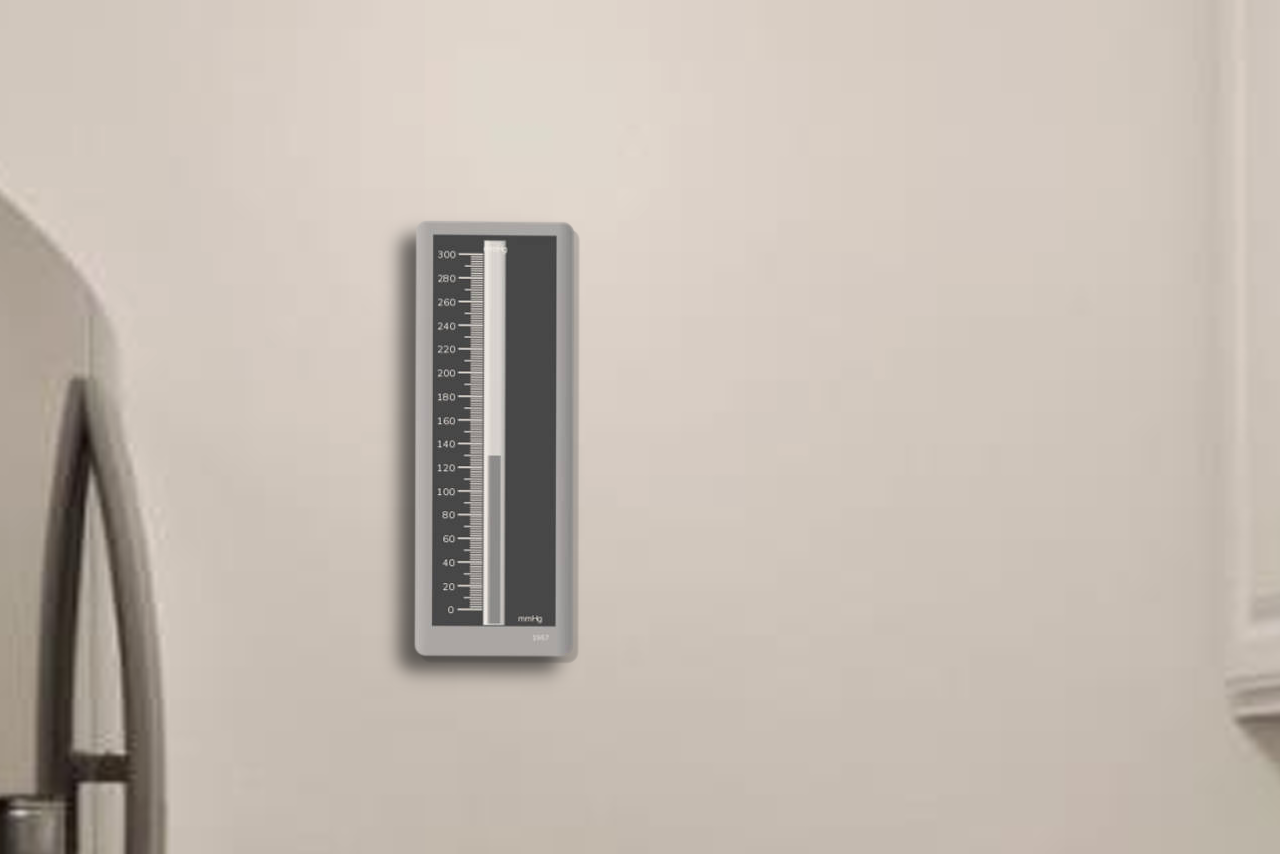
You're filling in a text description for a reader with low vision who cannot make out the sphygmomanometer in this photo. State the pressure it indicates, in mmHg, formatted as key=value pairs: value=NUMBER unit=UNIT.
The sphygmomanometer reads value=130 unit=mmHg
